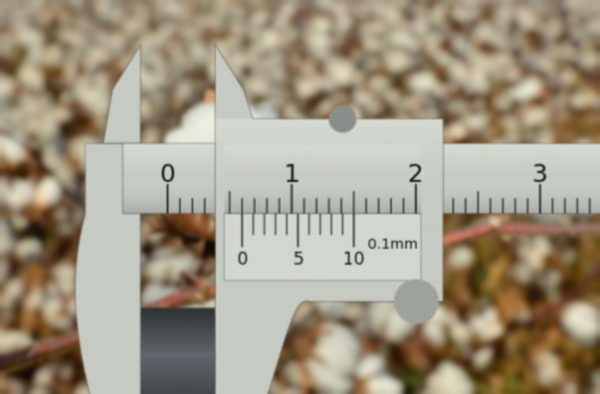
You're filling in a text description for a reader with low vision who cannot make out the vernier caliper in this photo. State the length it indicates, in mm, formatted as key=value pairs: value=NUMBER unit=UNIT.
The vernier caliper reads value=6.0 unit=mm
